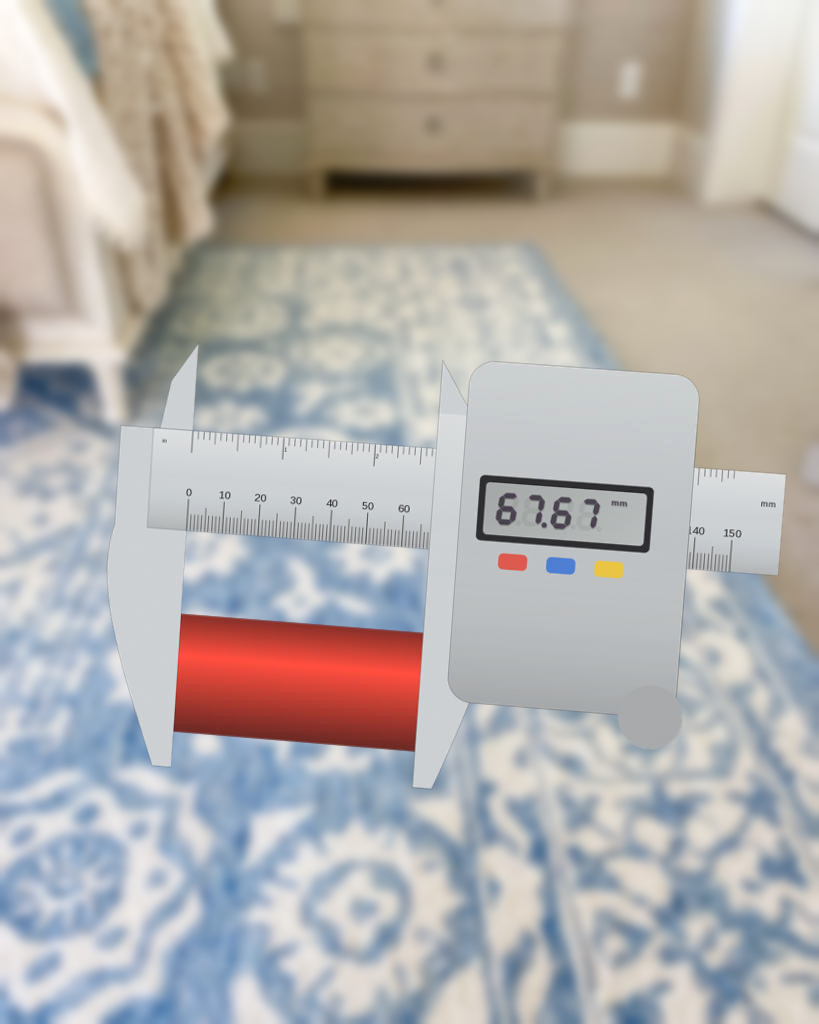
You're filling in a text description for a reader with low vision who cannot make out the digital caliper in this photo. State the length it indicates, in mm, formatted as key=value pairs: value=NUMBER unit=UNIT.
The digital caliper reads value=67.67 unit=mm
